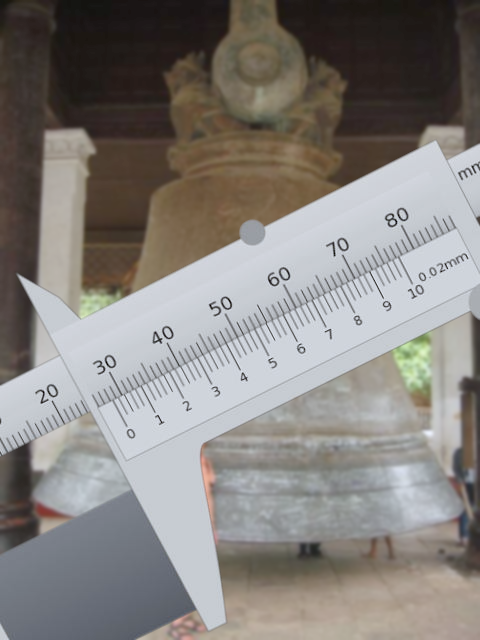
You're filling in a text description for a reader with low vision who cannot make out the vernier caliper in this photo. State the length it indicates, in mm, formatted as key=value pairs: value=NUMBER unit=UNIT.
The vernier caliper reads value=28.4 unit=mm
